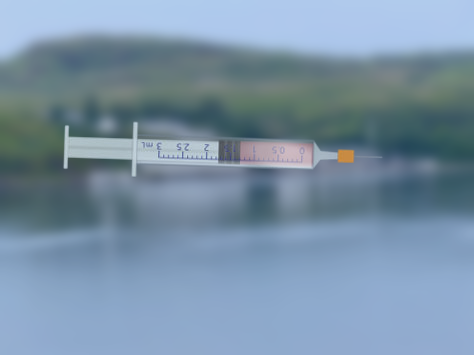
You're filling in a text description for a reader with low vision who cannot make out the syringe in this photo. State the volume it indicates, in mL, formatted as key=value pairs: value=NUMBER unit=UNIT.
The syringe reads value=1.3 unit=mL
